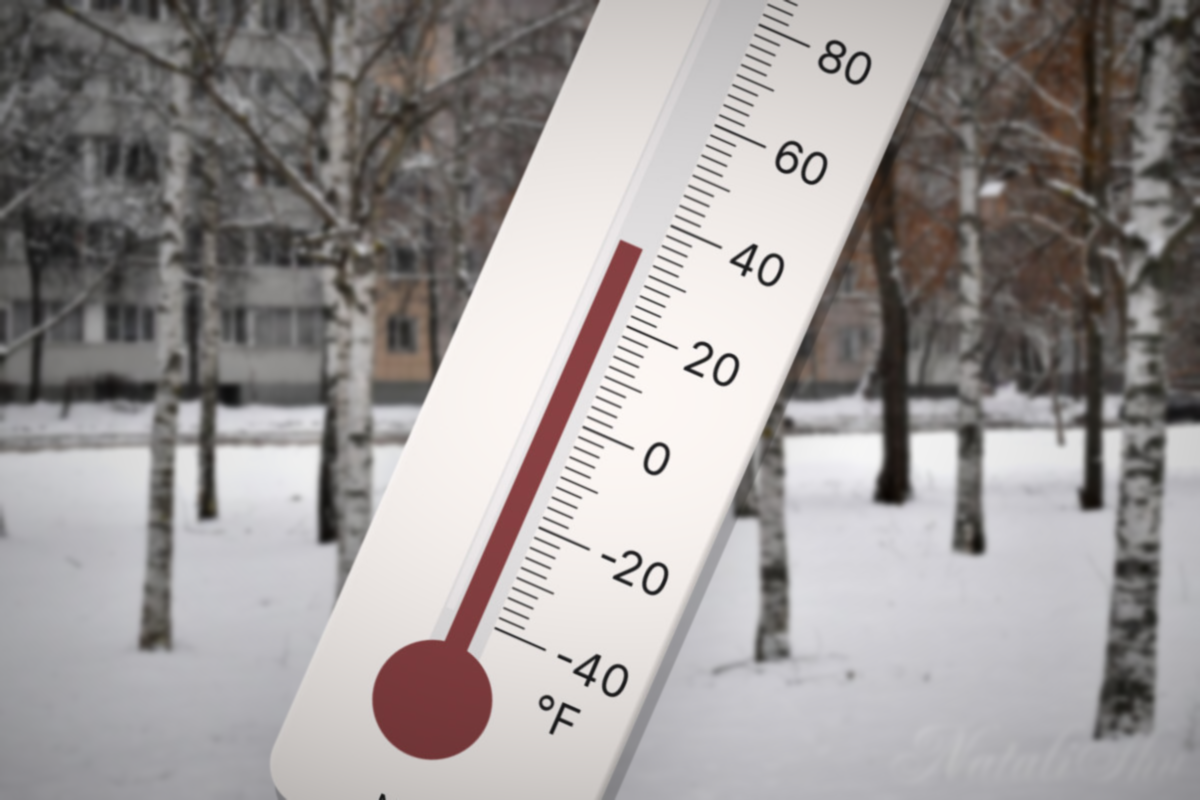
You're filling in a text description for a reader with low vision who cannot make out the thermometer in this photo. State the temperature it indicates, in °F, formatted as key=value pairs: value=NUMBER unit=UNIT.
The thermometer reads value=34 unit=°F
